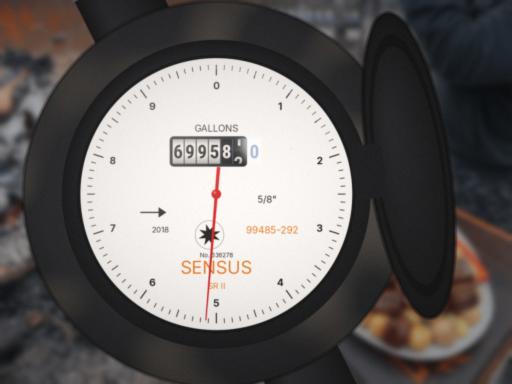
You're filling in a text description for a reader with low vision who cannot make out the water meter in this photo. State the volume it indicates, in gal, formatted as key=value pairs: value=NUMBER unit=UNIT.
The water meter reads value=6995815.1 unit=gal
